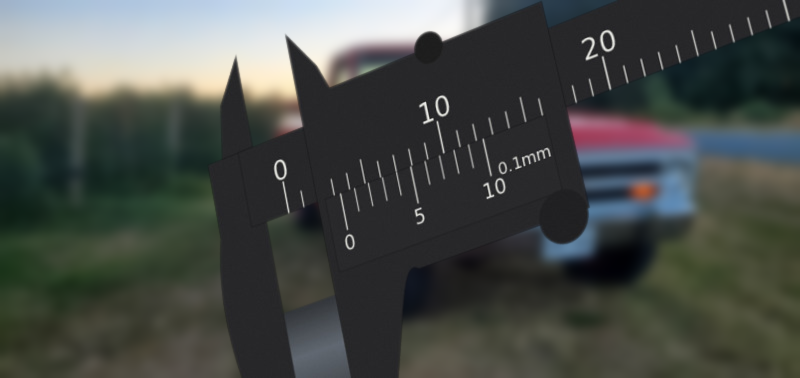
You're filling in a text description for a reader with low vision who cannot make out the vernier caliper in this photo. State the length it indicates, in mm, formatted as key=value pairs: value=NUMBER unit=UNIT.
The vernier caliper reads value=3.4 unit=mm
